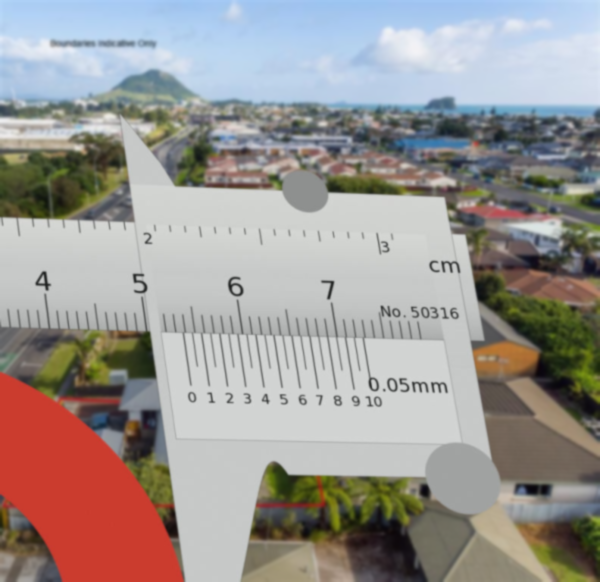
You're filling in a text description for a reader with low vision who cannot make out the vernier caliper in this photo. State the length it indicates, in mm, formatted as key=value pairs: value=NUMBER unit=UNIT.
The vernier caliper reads value=53.8 unit=mm
